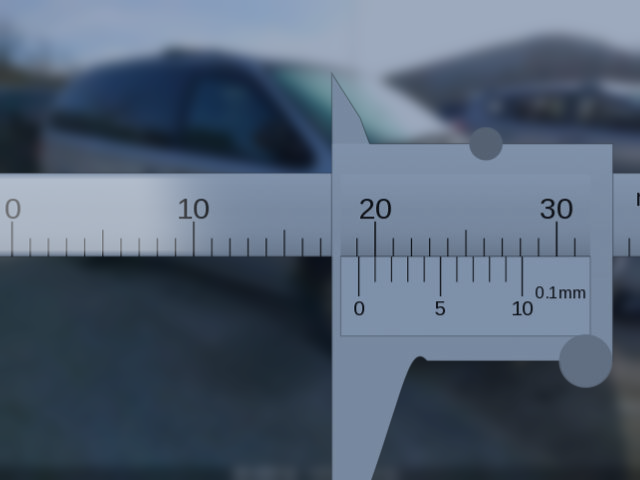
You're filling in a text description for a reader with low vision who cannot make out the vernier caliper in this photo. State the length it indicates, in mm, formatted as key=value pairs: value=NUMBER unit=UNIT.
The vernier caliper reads value=19.1 unit=mm
